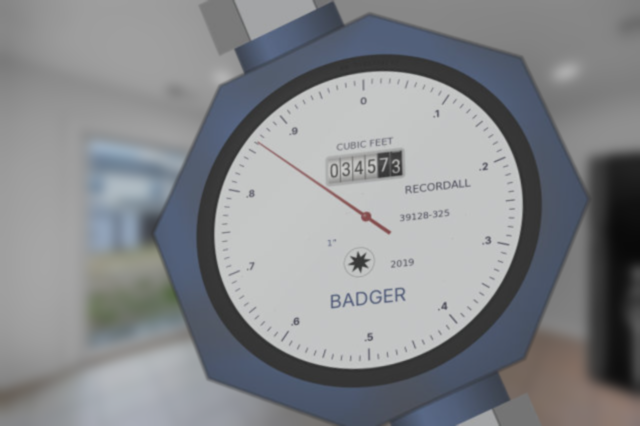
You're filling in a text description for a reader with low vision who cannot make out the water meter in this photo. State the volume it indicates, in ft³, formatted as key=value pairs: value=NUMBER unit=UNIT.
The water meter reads value=34572.86 unit=ft³
